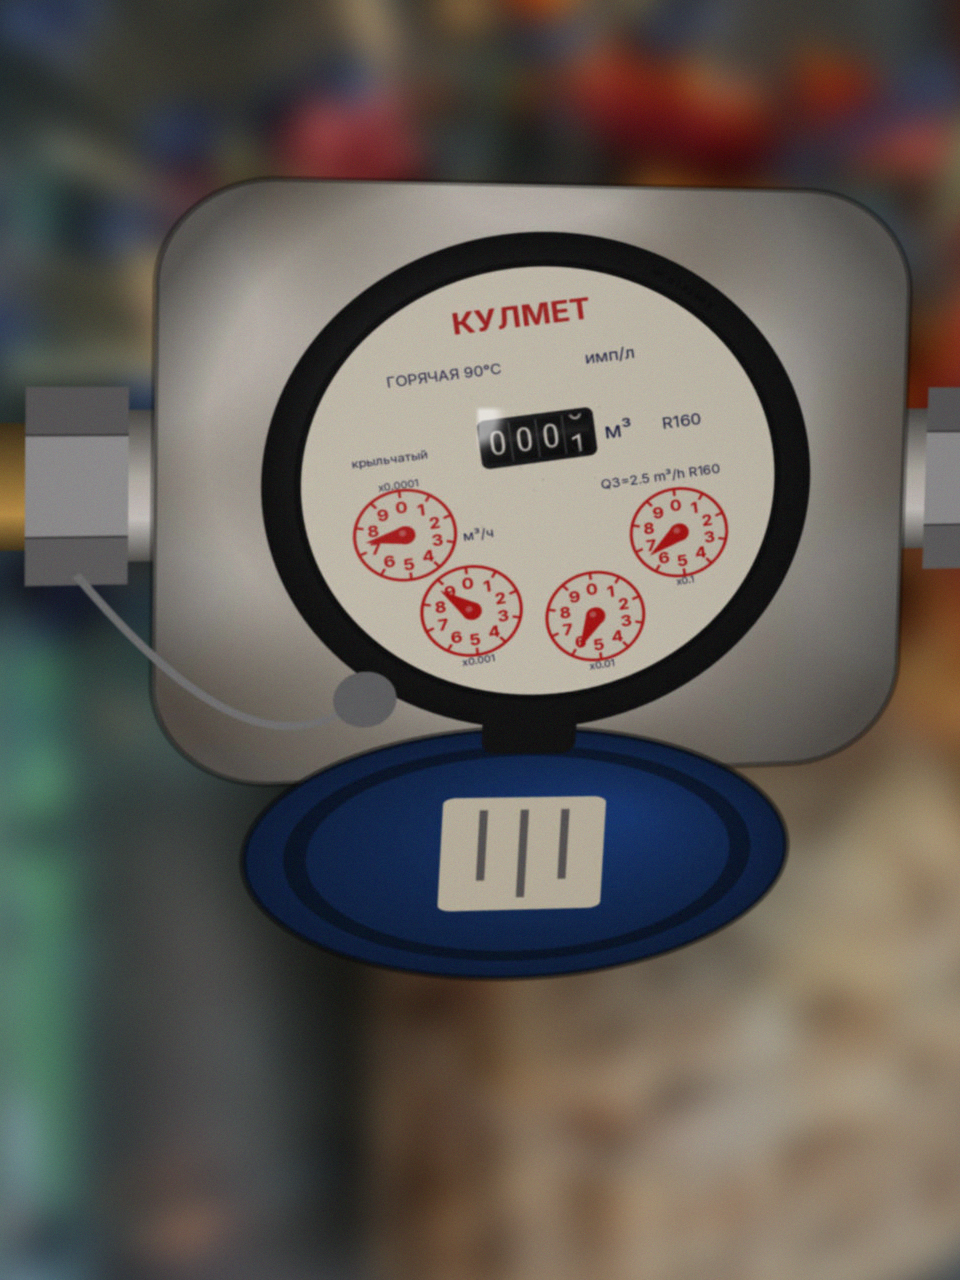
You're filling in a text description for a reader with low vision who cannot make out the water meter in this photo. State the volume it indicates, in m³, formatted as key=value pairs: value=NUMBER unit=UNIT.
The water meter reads value=0.6587 unit=m³
